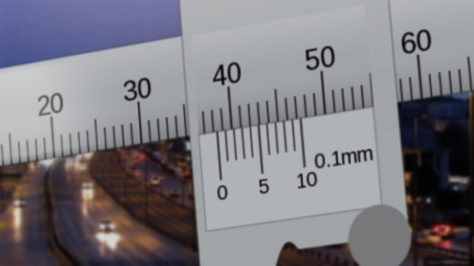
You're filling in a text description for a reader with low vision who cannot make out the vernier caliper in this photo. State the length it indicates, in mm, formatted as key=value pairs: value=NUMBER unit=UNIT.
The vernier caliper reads value=38.4 unit=mm
